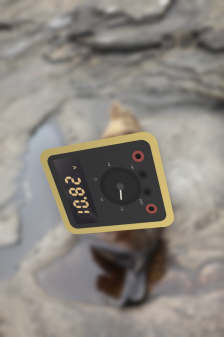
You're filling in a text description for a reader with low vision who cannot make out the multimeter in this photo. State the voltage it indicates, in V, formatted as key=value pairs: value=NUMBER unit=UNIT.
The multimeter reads value=10.82 unit=V
